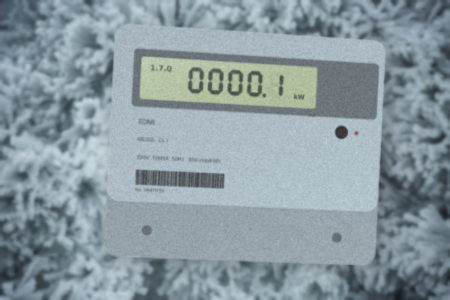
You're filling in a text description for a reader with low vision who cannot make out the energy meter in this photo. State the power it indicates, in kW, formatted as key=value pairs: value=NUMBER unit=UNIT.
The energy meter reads value=0.1 unit=kW
